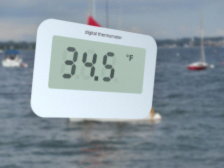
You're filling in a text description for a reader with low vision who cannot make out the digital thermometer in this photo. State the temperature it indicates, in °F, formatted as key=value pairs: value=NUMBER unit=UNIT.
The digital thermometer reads value=34.5 unit=°F
